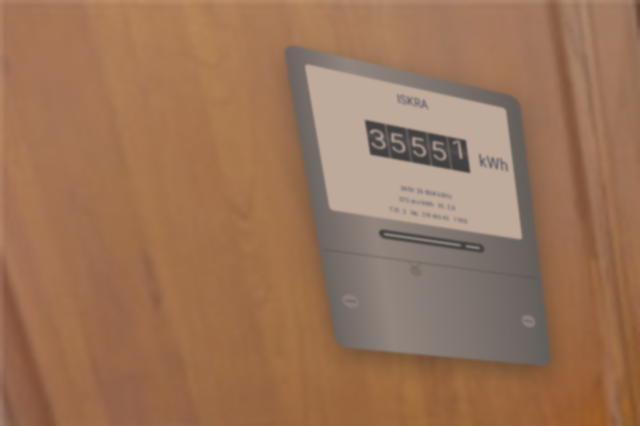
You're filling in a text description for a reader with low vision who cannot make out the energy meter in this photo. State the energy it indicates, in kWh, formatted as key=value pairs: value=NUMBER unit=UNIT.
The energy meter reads value=35551 unit=kWh
